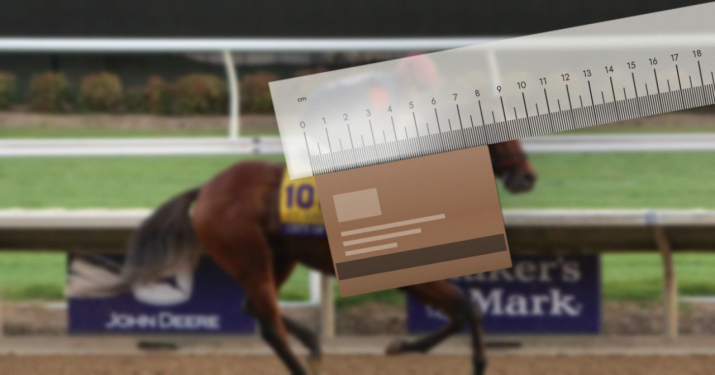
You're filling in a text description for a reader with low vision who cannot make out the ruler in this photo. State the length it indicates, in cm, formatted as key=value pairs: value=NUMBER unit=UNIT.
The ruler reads value=8 unit=cm
